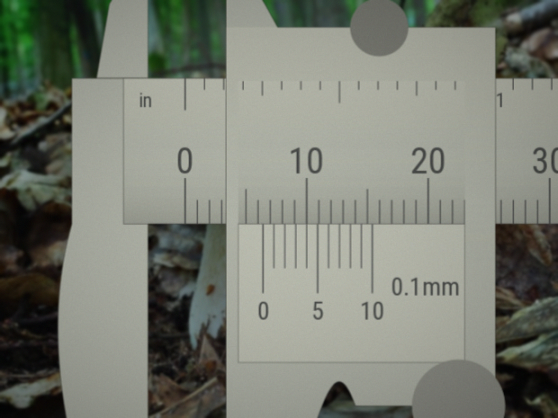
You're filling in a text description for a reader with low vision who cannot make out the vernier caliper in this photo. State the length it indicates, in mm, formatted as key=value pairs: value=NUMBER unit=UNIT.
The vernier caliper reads value=6.4 unit=mm
